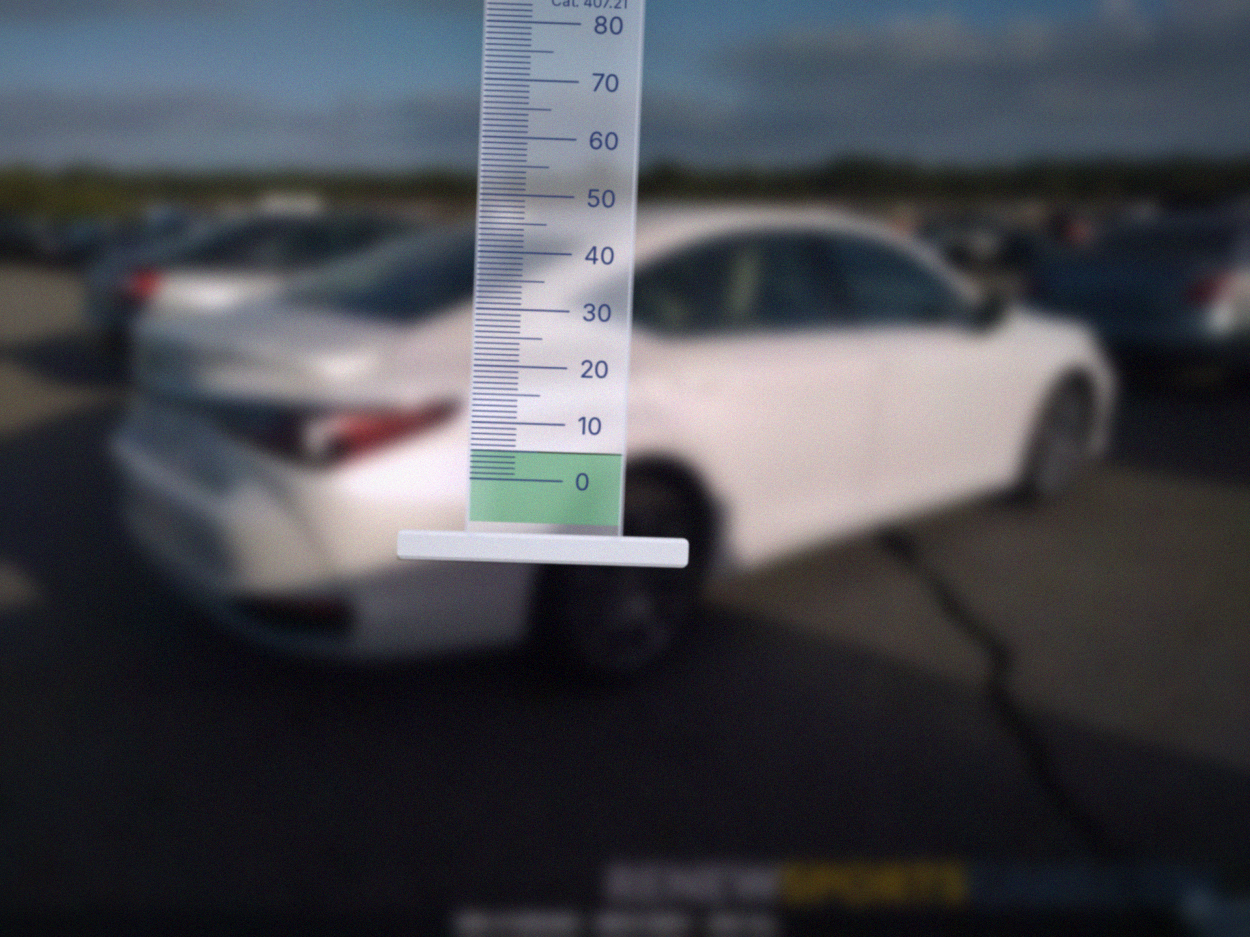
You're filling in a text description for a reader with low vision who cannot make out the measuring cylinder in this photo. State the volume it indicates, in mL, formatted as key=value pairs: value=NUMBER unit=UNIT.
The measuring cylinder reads value=5 unit=mL
